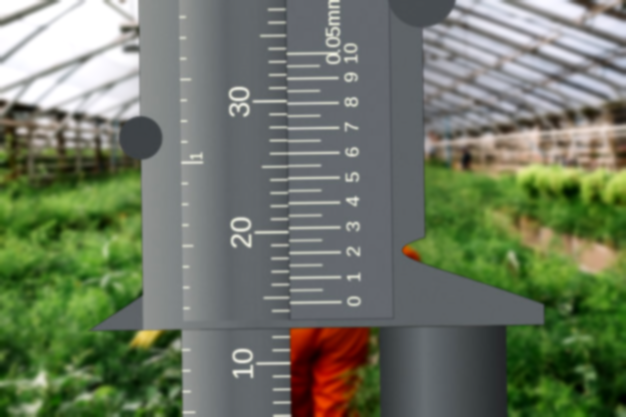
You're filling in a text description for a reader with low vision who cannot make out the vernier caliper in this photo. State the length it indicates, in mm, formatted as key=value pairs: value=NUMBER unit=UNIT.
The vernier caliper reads value=14.6 unit=mm
